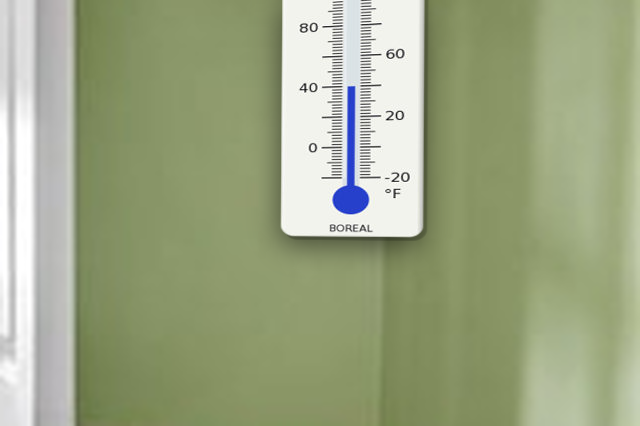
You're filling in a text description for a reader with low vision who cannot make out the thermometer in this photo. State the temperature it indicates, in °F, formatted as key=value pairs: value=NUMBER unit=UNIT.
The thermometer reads value=40 unit=°F
